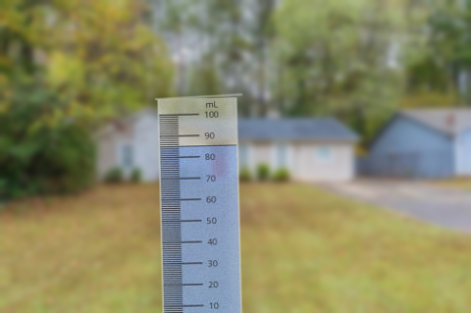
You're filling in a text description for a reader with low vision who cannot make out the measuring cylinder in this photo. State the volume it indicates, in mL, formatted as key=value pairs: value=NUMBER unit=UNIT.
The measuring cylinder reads value=85 unit=mL
